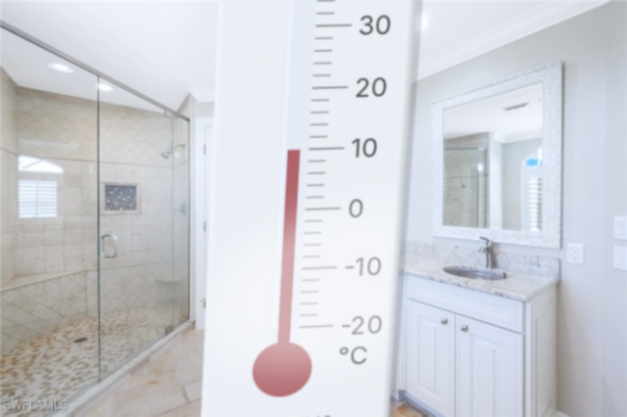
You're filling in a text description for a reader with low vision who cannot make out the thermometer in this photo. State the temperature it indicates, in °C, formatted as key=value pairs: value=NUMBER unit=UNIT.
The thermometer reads value=10 unit=°C
